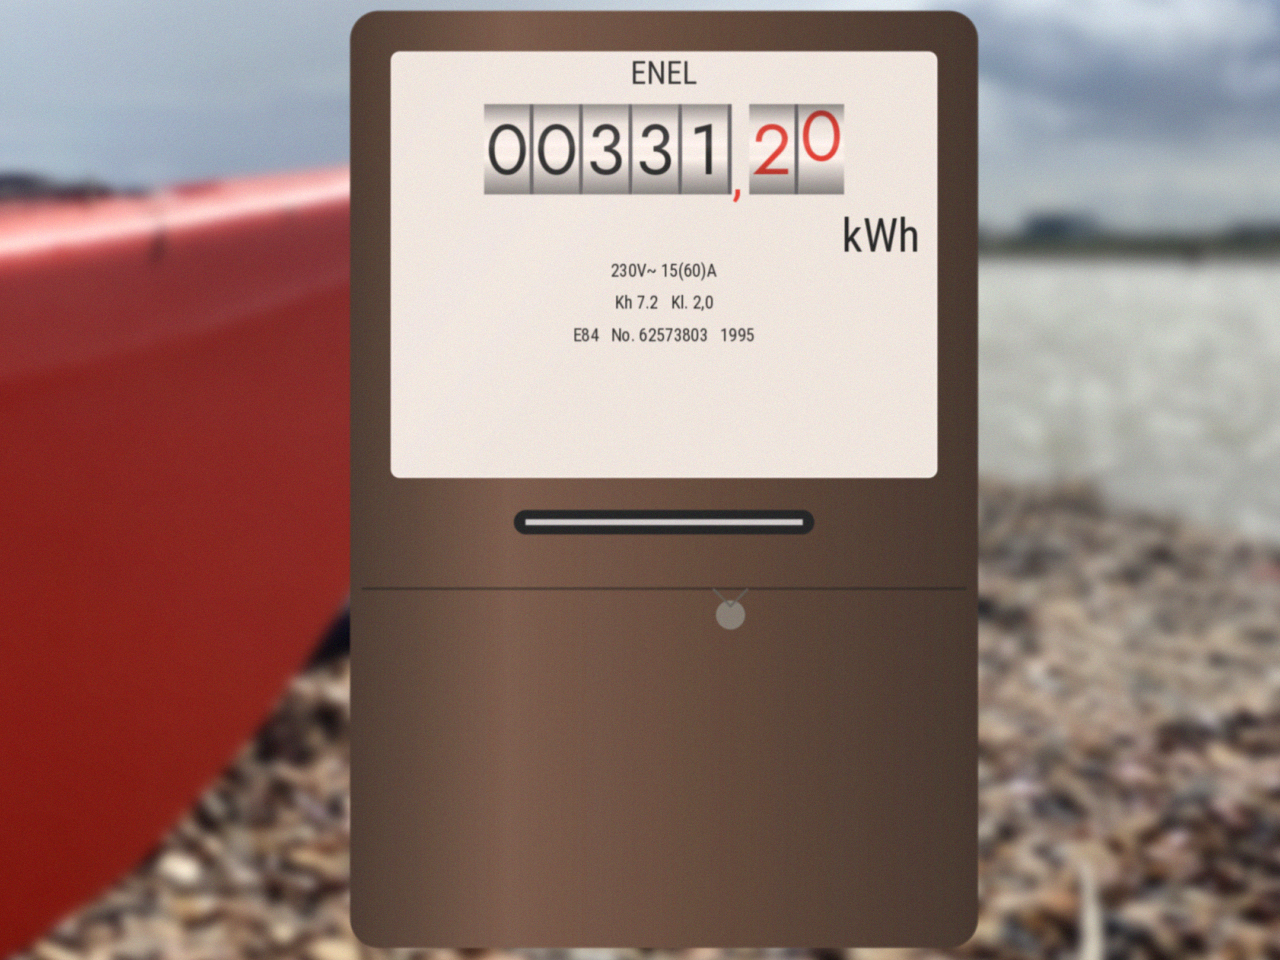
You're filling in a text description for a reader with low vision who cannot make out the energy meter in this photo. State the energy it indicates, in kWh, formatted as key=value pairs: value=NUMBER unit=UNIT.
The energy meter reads value=331.20 unit=kWh
